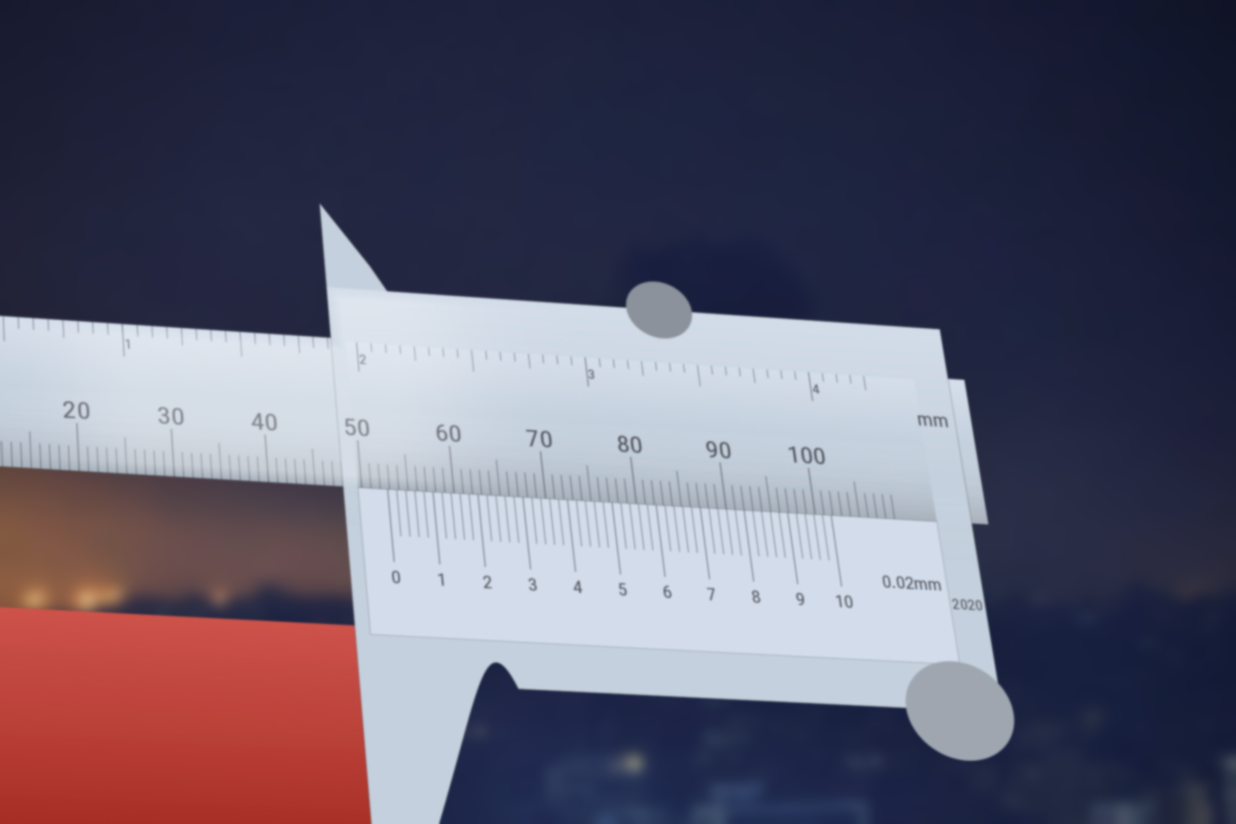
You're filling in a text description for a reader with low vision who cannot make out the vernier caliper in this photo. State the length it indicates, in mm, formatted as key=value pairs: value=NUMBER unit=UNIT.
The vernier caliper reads value=52.8 unit=mm
